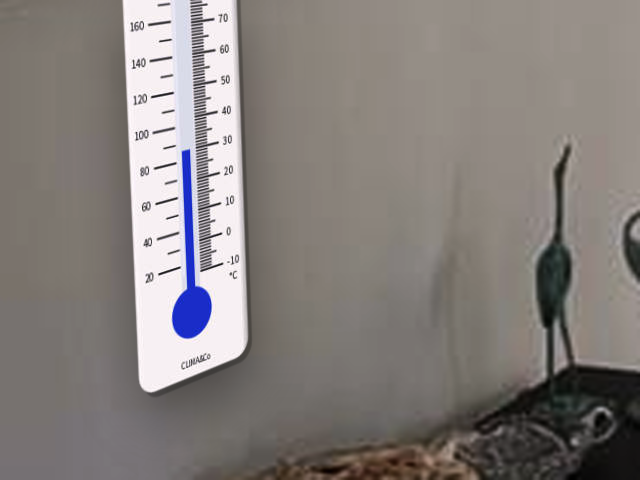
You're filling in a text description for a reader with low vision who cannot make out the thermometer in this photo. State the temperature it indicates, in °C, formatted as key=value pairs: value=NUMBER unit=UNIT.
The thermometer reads value=30 unit=°C
